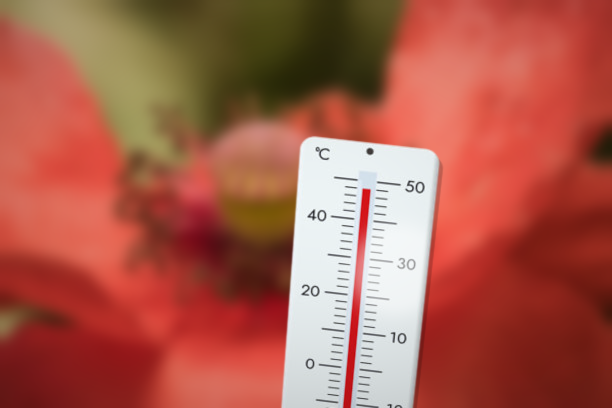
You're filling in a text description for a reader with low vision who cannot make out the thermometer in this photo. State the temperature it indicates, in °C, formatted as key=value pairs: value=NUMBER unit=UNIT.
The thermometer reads value=48 unit=°C
